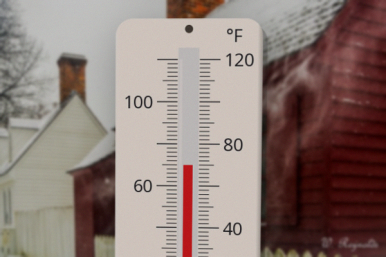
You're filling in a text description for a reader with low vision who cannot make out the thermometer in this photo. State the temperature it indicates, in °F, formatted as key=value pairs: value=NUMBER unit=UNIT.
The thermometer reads value=70 unit=°F
